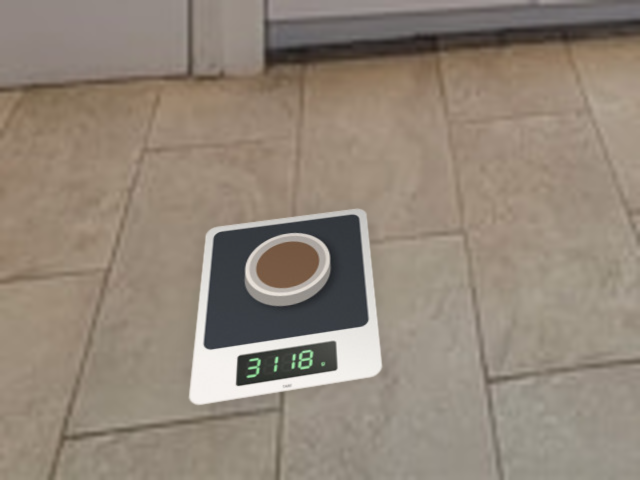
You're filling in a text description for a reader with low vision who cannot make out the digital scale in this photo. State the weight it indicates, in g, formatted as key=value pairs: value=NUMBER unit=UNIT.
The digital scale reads value=3118 unit=g
